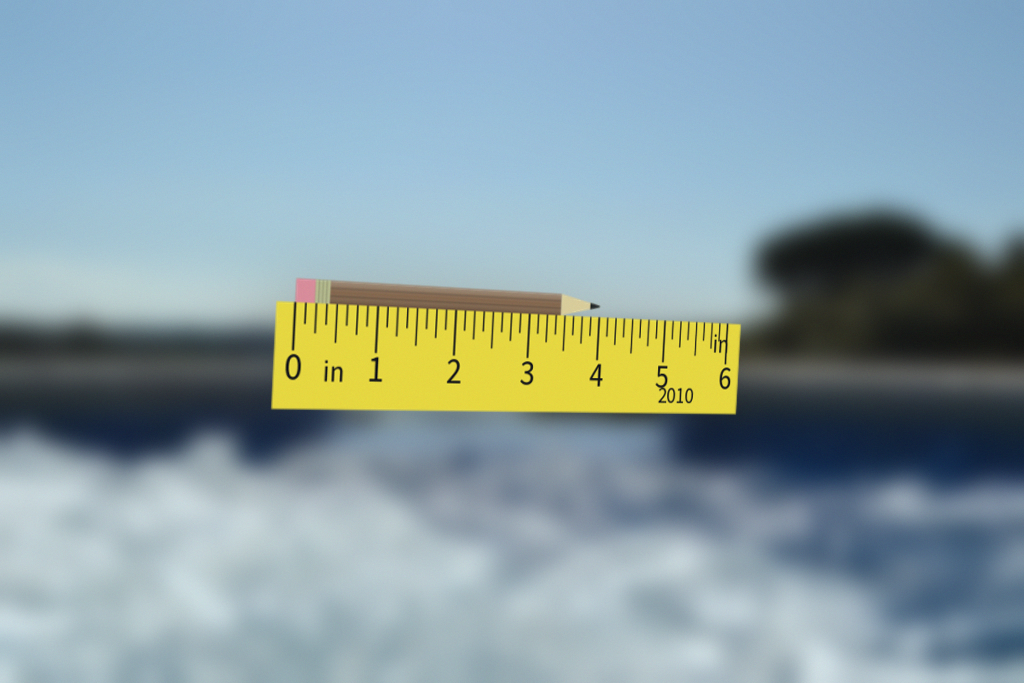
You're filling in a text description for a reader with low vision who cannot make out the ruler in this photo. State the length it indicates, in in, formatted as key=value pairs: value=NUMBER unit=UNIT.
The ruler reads value=4 unit=in
